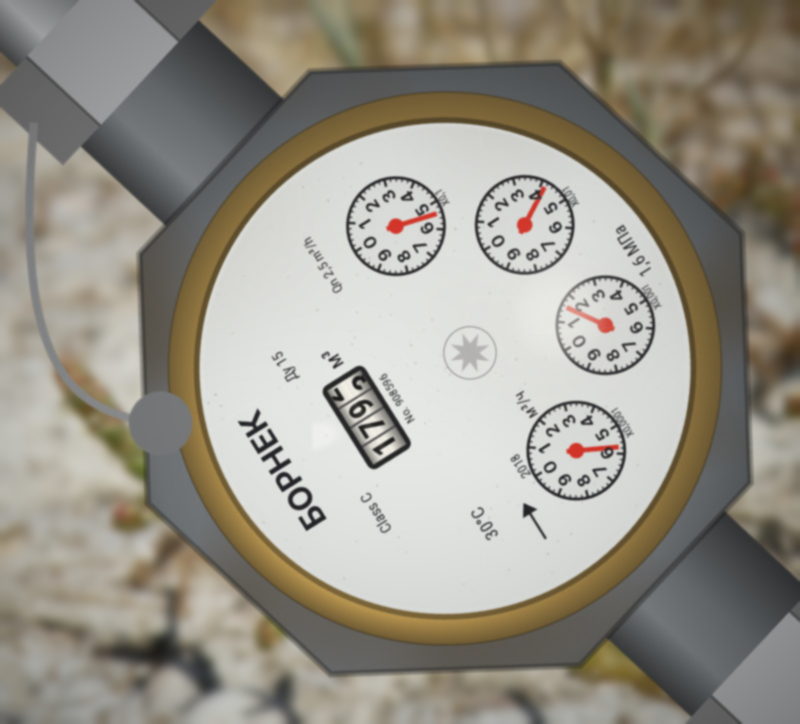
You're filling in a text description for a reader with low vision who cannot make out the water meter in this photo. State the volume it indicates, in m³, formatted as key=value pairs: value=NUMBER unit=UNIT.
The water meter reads value=1792.5415 unit=m³
